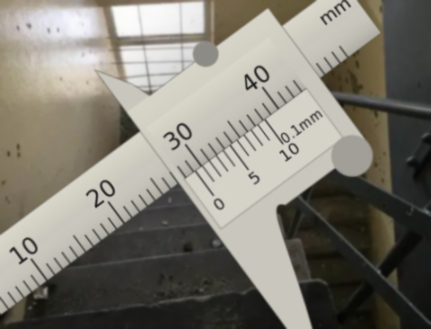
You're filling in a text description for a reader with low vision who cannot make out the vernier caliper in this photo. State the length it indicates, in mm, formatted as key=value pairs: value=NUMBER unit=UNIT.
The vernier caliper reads value=29.2 unit=mm
